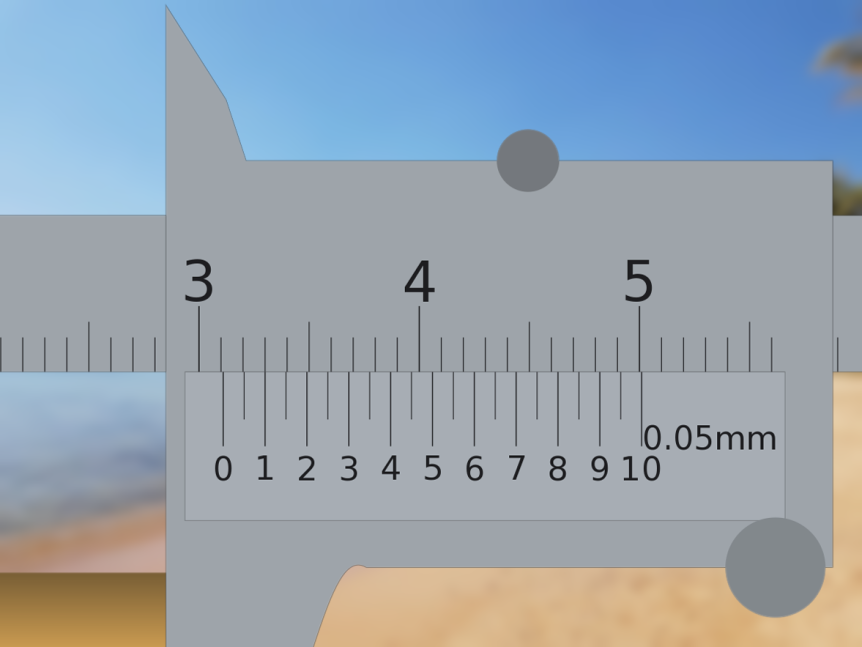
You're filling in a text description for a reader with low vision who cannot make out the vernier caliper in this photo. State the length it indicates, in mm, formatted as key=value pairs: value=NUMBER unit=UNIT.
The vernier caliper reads value=31.10 unit=mm
